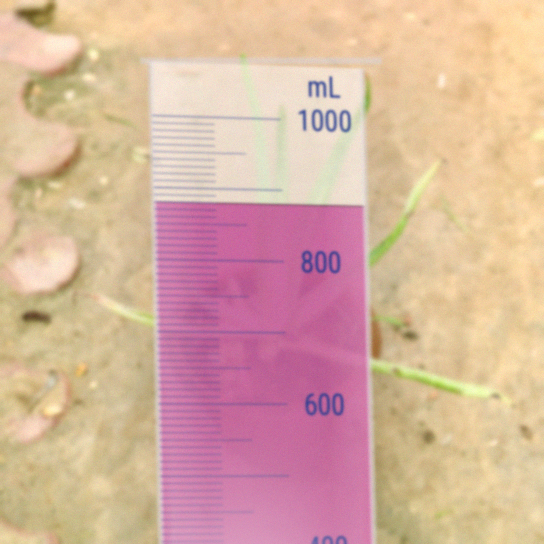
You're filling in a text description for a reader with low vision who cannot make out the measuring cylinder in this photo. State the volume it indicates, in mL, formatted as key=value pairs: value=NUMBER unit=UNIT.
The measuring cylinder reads value=880 unit=mL
